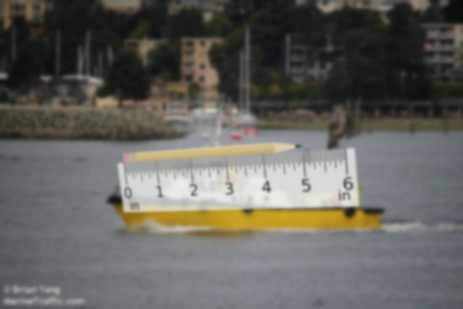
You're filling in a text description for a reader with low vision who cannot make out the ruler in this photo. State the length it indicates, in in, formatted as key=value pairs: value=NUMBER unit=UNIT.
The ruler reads value=5 unit=in
